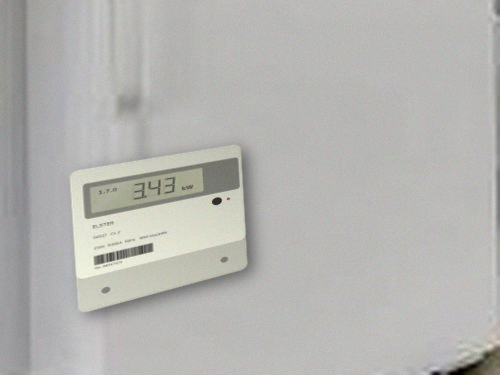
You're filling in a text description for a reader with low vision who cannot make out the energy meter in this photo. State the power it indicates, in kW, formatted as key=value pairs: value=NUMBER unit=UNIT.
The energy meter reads value=3.43 unit=kW
